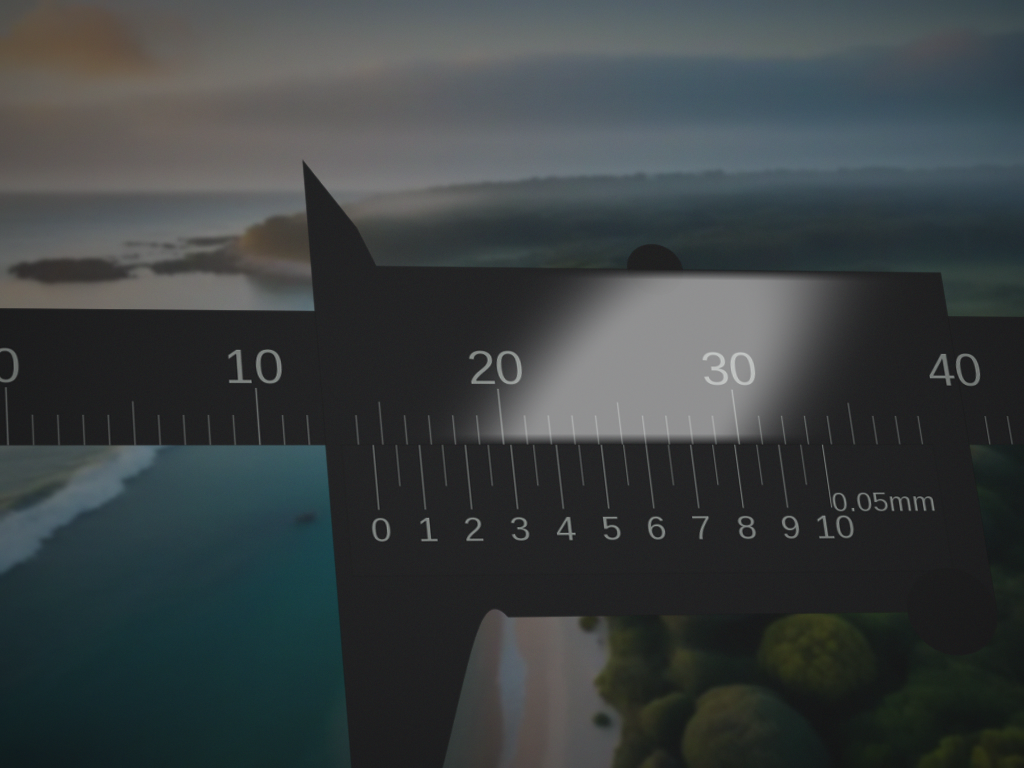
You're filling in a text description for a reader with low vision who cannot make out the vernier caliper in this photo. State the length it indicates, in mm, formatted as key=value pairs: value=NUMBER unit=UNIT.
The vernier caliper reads value=14.60 unit=mm
